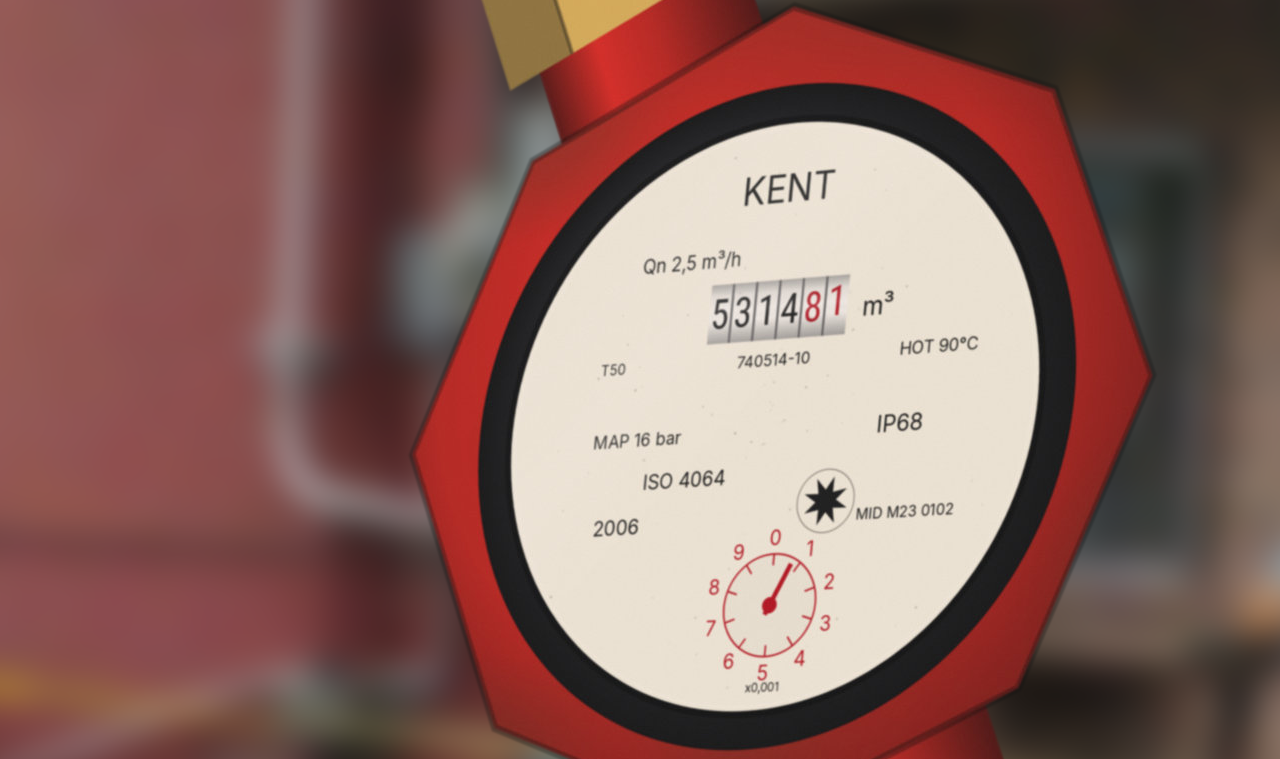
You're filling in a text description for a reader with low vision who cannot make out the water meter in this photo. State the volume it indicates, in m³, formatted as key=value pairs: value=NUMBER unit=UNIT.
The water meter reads value=5314.810 unit=m³
